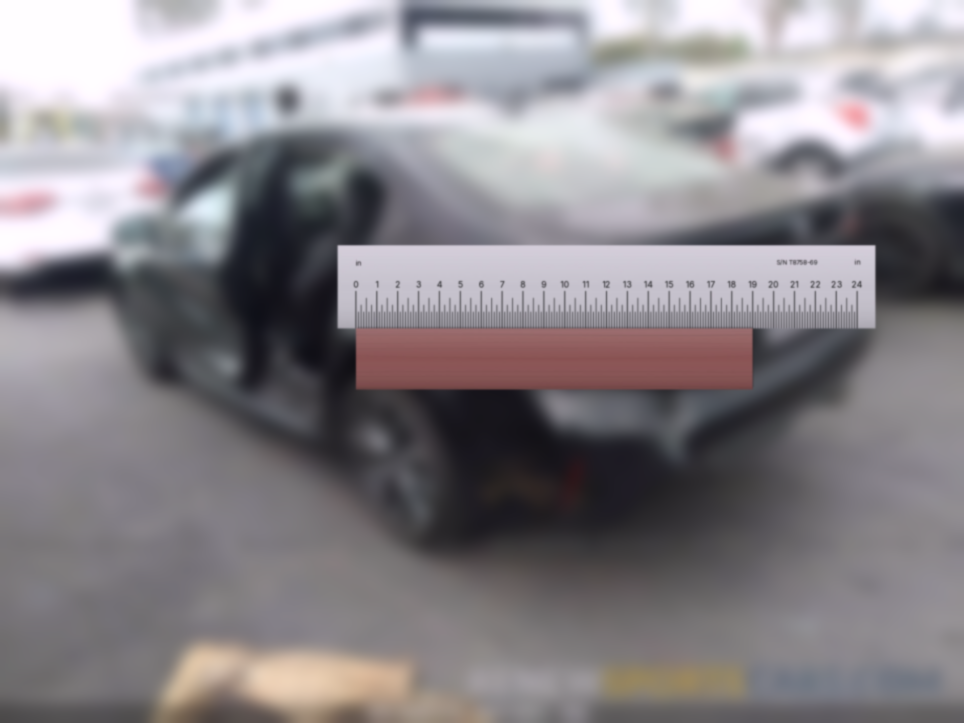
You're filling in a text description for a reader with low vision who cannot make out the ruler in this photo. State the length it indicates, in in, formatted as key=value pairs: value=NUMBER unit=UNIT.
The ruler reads value=19 unit=in
